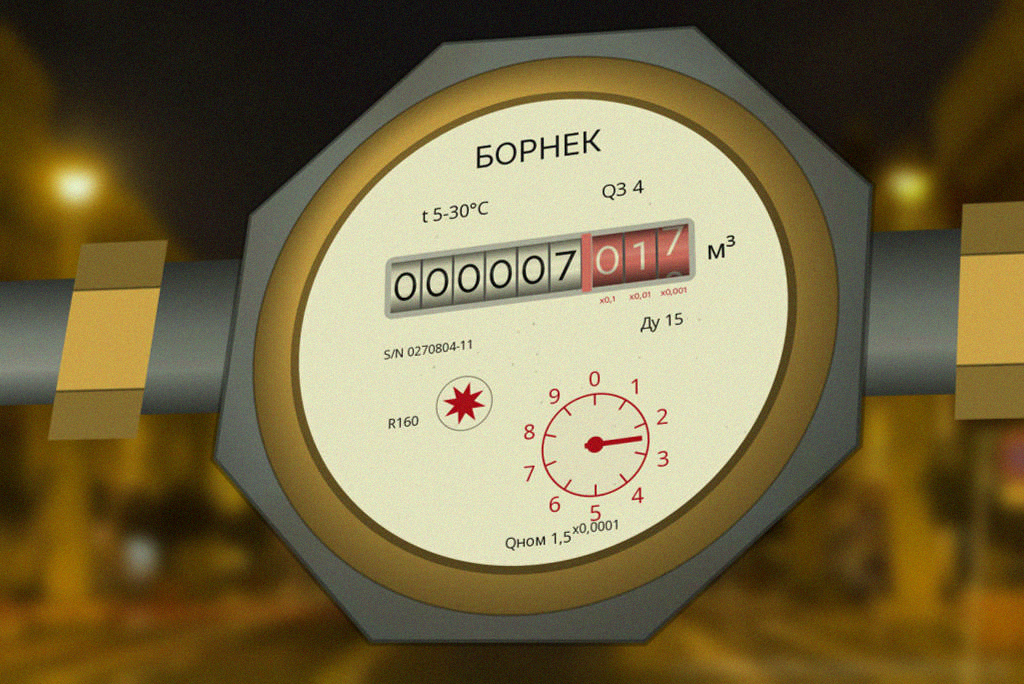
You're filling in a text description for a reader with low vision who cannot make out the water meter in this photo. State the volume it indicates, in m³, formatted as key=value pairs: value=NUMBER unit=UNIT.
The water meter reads value=7.0172 unit=m³
